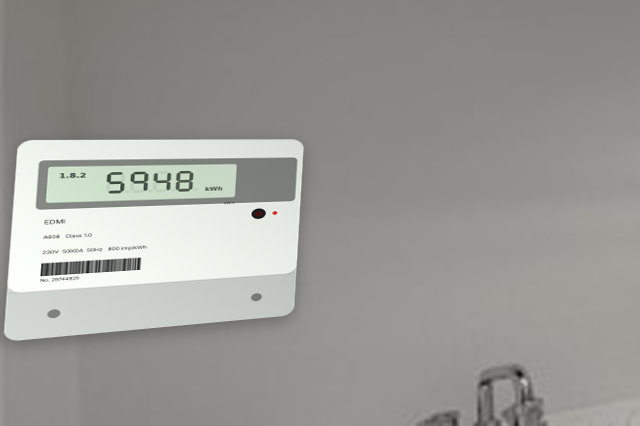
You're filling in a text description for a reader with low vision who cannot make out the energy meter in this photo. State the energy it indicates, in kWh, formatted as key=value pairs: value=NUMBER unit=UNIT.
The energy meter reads value=5948 unit=kWh
